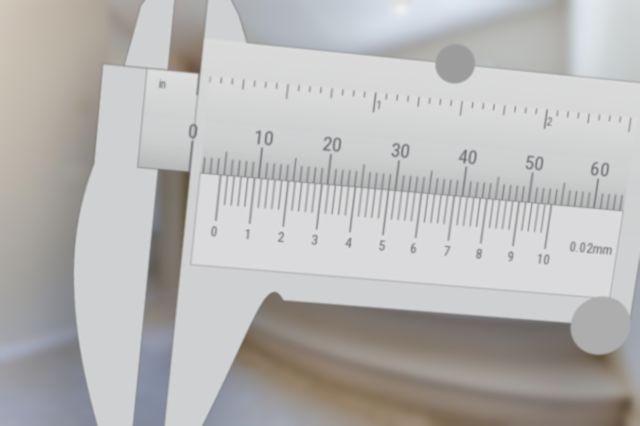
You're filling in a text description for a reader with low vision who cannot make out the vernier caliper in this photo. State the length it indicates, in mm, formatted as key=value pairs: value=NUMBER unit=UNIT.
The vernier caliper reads value=4.5 unit=mm
